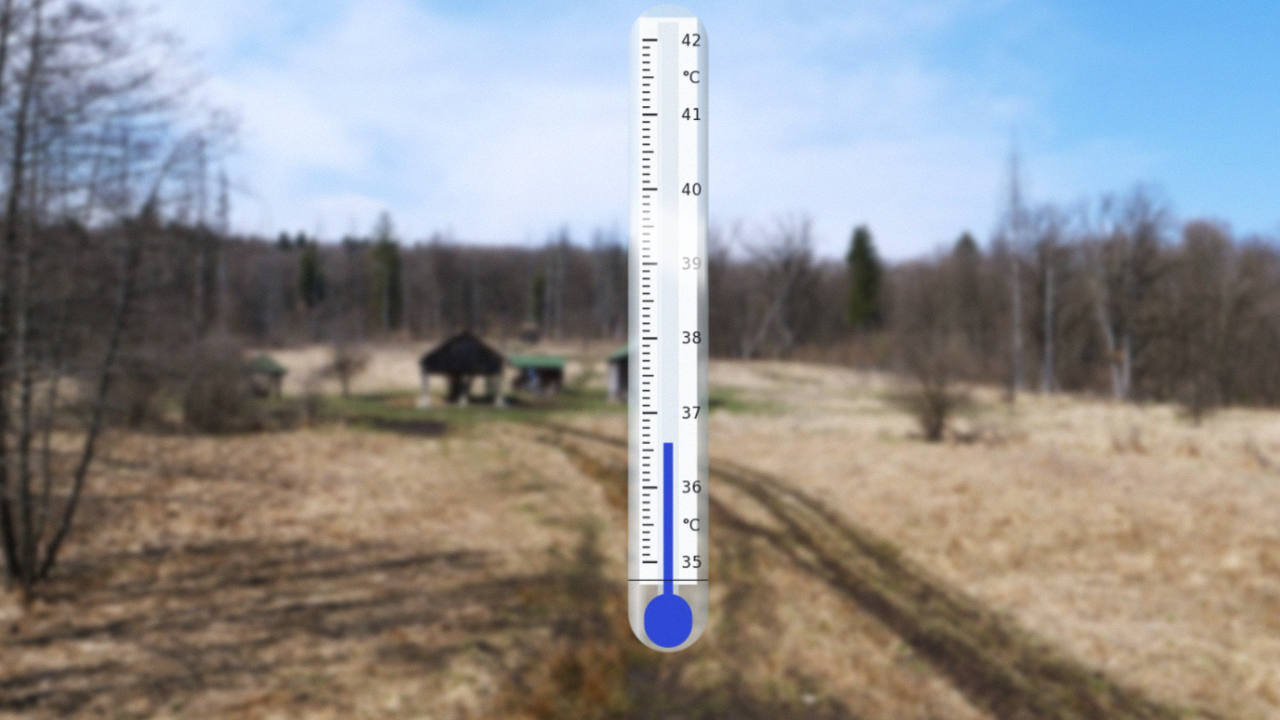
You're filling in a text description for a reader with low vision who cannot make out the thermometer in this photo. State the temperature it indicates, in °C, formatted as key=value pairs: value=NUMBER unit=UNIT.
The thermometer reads value=36.6 unit=°C
